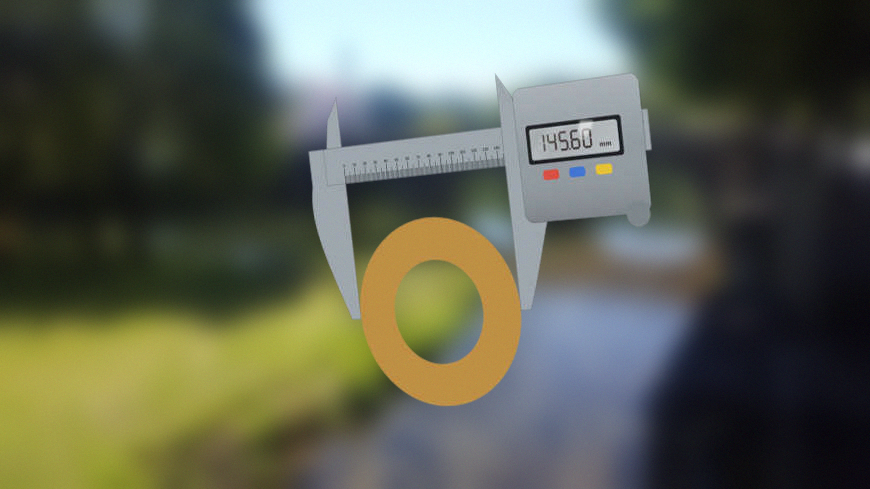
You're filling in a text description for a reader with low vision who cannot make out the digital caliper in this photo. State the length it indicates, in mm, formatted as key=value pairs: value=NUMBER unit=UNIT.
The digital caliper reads value=145.60 unit=mm
